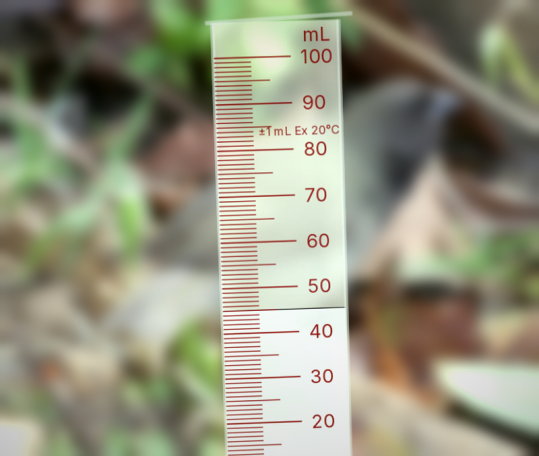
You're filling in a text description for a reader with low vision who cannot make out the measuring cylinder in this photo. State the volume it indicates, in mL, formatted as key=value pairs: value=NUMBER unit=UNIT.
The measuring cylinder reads value=45 unit=mL
